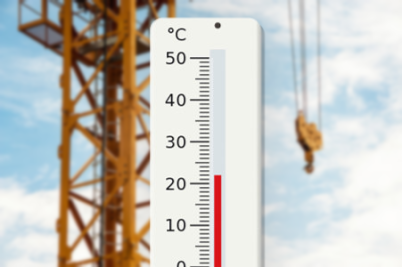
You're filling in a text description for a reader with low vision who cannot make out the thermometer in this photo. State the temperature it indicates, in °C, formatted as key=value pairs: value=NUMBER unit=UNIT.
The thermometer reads value=22 unit=°C
